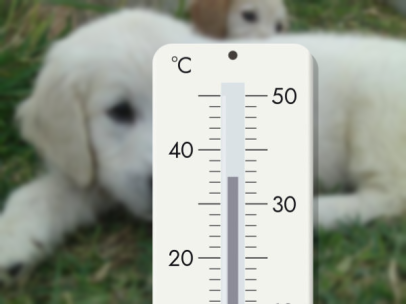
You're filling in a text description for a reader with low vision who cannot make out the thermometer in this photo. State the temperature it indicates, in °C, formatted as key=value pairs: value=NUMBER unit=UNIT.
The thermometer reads value=35 unit=°C
